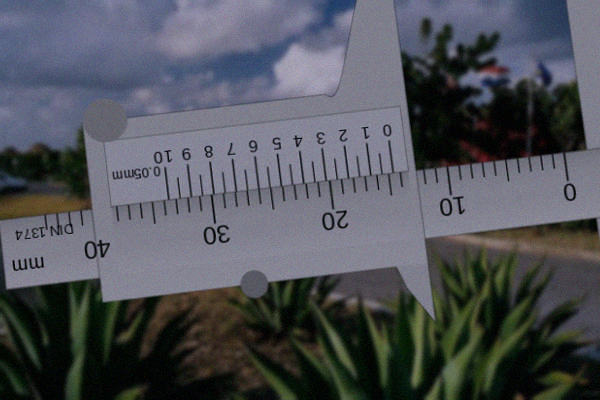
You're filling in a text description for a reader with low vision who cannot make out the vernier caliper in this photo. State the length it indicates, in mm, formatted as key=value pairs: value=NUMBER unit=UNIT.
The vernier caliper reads value=14.6 unit=mm
